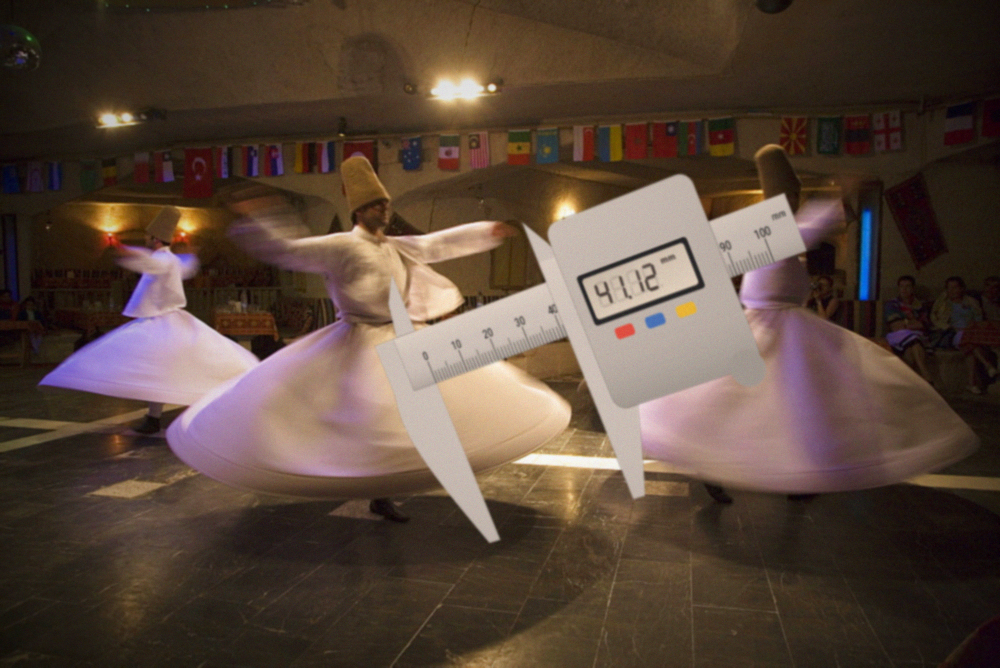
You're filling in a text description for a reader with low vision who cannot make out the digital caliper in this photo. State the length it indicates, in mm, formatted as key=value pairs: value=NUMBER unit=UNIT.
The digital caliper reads value=41.12 unit=mm
